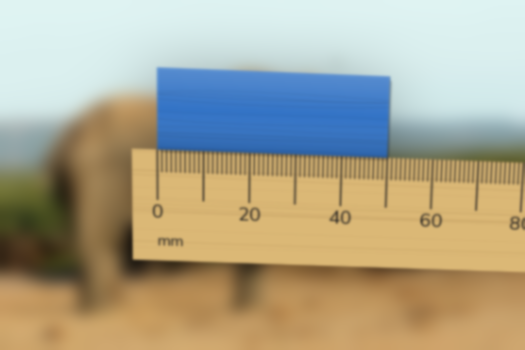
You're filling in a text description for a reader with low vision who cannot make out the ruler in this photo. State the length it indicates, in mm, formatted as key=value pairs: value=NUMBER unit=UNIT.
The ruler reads value=50 unit=mm
